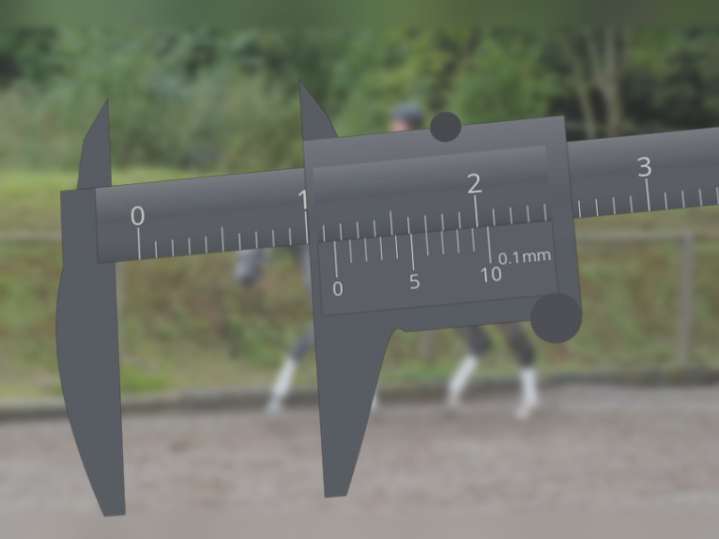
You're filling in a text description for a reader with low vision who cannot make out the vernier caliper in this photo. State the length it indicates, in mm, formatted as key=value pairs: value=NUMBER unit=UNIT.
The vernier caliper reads value=11.6 unit=mm
